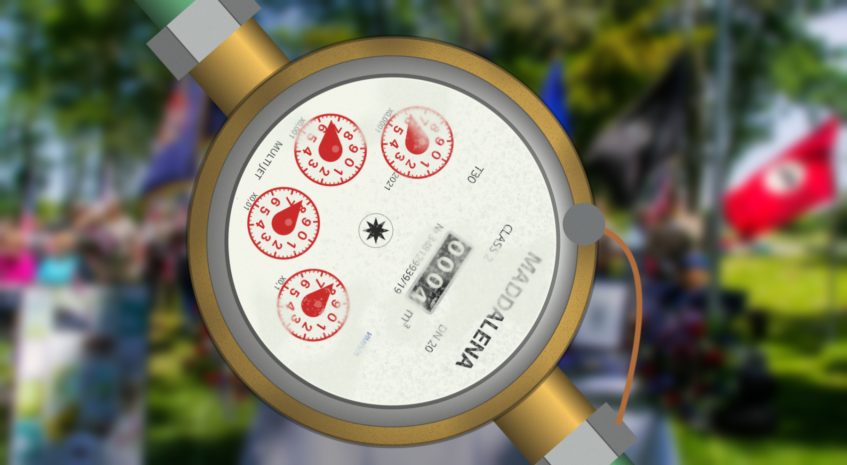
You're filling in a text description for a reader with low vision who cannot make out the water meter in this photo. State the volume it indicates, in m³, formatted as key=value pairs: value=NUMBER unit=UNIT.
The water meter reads value=3.7766 unit=m³
